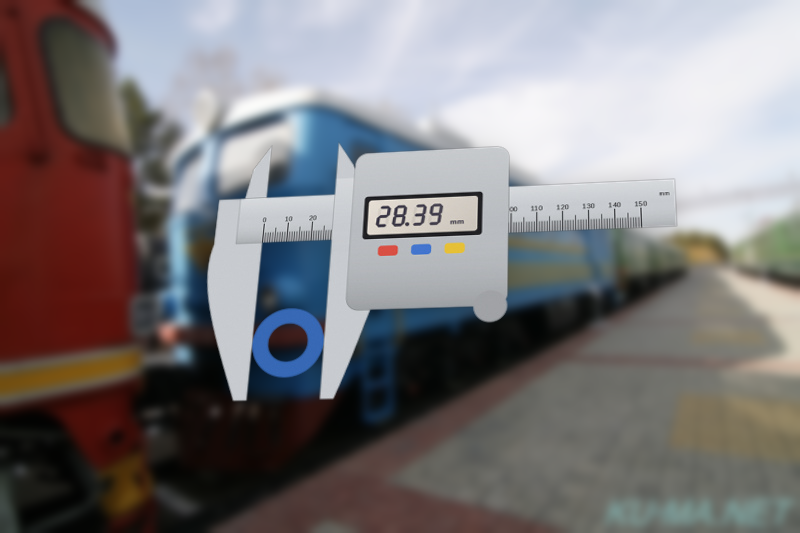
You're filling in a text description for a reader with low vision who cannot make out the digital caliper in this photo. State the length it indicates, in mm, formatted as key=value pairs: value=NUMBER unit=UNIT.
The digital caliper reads value=28.39 unit=mm
